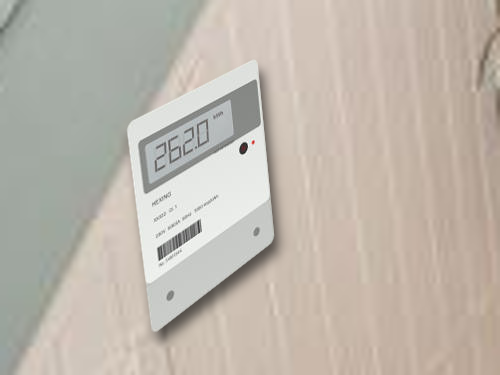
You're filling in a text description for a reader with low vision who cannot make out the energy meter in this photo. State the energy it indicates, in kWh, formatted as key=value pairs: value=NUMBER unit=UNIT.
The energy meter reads value=262.0 unit=kWh
